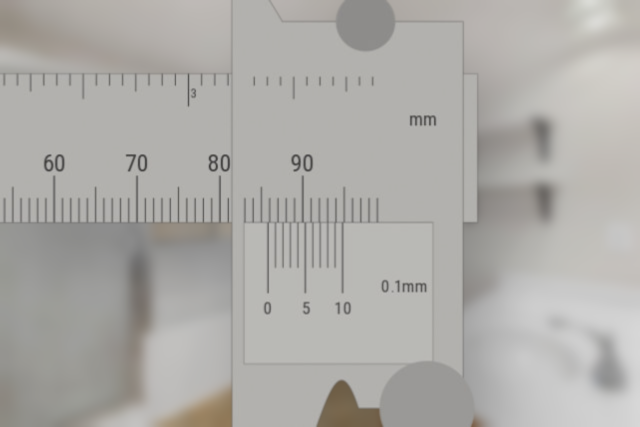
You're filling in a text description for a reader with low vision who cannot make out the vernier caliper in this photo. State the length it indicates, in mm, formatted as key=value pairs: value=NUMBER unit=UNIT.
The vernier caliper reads value=85.8 unit=mm
